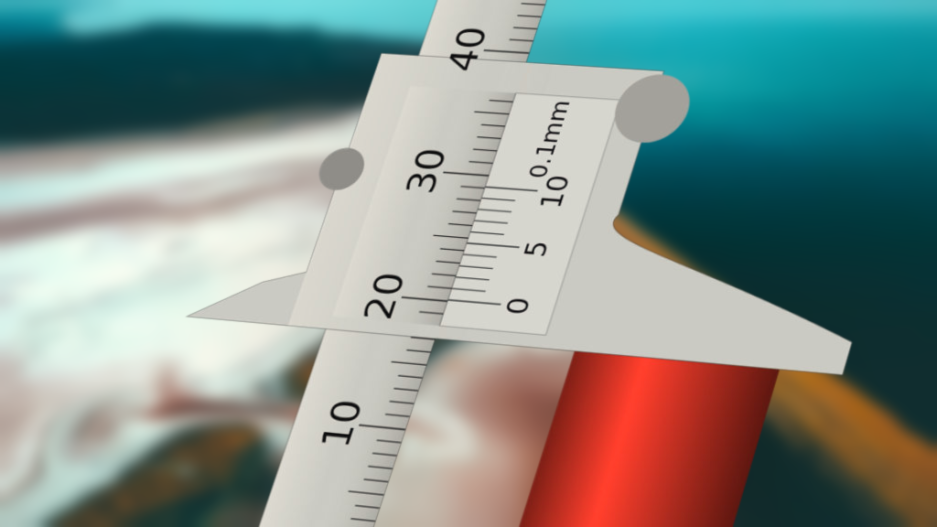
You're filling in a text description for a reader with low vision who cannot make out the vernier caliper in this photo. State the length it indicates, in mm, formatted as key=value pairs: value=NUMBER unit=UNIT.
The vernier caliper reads value=20.1 unit=mm
